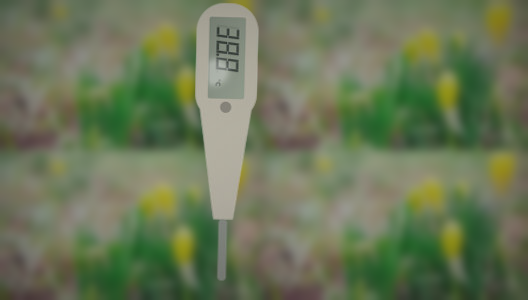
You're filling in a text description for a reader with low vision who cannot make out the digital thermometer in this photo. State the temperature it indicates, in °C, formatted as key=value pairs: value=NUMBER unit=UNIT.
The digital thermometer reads value=38.8 unit=°C
